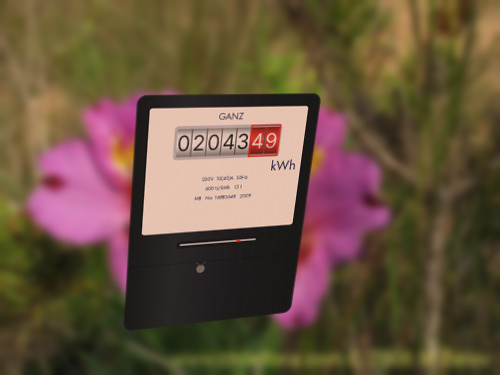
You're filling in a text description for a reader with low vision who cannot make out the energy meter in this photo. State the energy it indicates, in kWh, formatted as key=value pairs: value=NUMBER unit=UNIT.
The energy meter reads value=2043.49 unit=kWh
